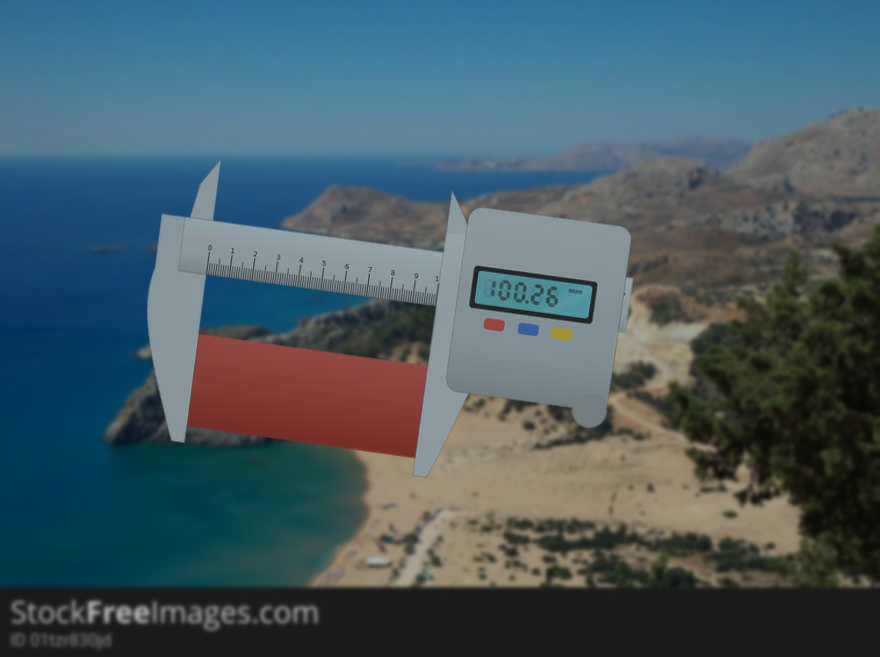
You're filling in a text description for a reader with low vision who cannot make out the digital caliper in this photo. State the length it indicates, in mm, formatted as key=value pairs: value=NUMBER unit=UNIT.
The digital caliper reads value=100.26 unit=mm
